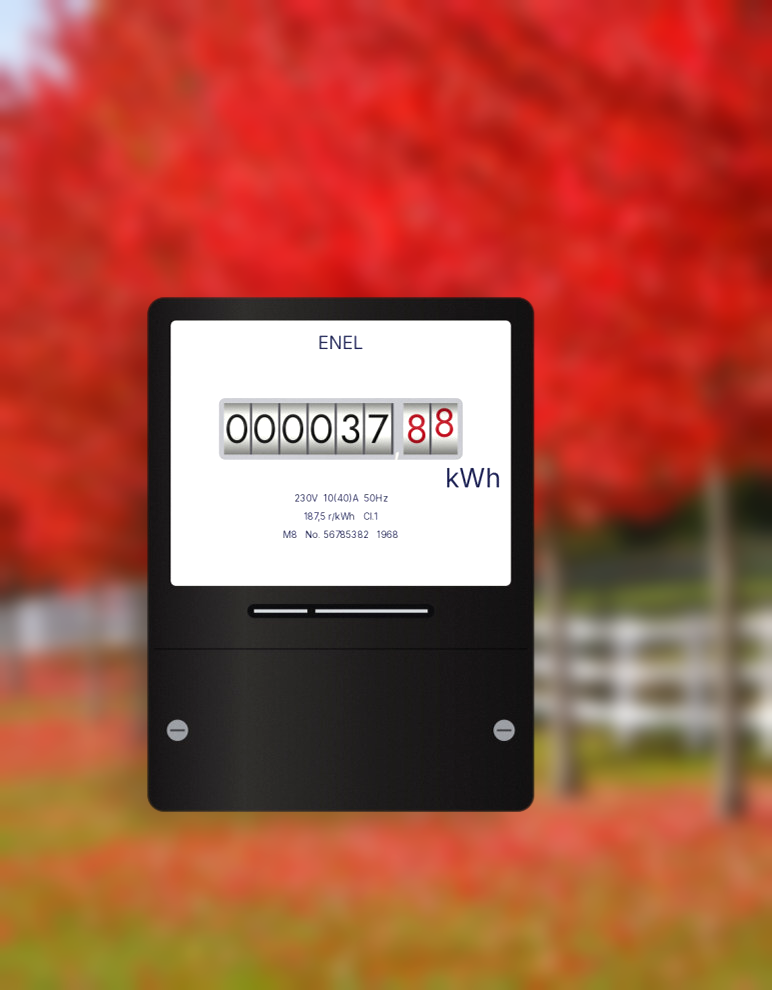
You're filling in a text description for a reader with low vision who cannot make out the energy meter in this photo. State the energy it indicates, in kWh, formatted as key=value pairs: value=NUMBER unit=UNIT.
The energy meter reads value=37.88 unit=kWh
